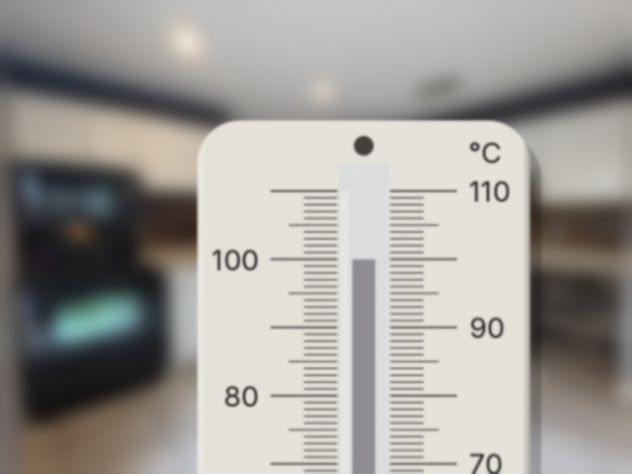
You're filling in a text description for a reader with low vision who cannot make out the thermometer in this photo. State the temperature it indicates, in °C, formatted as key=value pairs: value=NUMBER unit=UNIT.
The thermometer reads value=100 unit=°C
